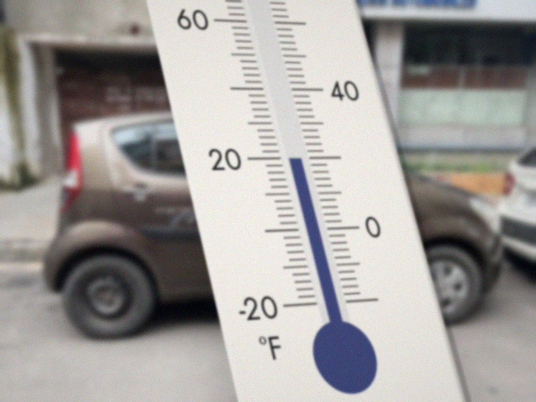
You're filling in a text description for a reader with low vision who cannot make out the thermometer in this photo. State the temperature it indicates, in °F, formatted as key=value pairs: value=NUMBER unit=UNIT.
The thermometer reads value=20 unit=°F
